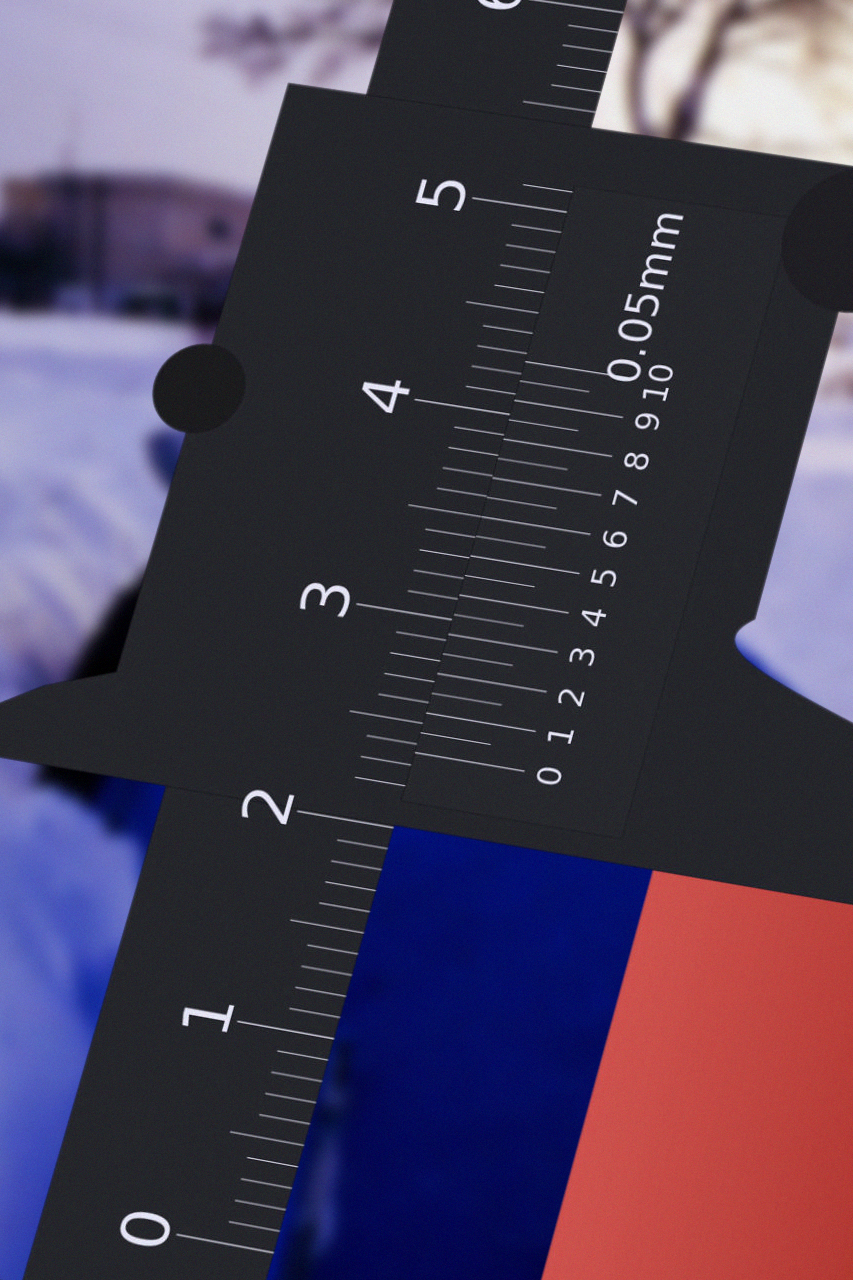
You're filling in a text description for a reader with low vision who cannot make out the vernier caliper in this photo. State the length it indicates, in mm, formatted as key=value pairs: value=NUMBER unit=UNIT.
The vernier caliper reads value=23.6 unit=mm
